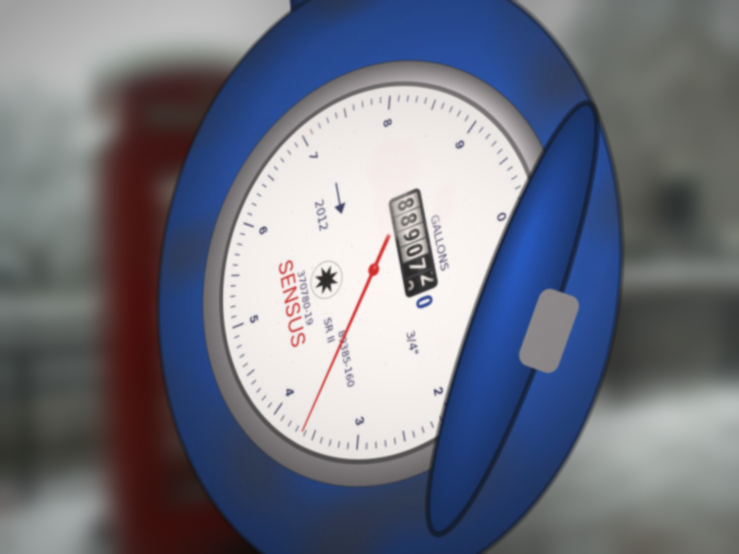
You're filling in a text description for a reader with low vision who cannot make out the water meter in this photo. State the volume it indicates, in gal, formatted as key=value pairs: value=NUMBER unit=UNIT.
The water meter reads value=8890723.6 unit=gal
